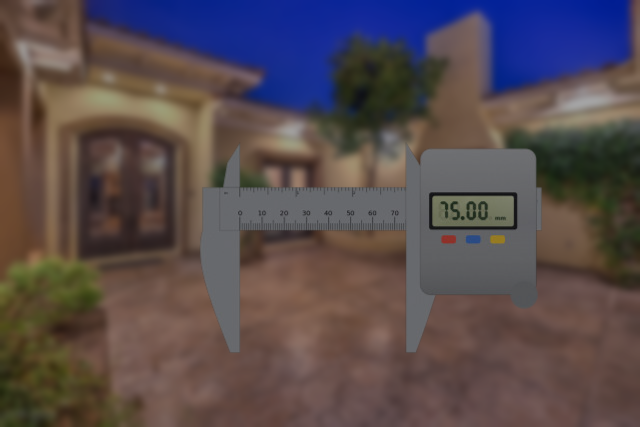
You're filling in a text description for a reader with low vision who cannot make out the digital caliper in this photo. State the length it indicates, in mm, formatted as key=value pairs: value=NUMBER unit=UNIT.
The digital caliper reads value=75.00 unit=mm
